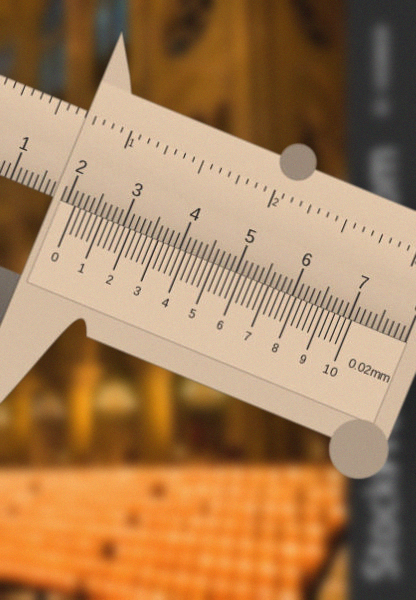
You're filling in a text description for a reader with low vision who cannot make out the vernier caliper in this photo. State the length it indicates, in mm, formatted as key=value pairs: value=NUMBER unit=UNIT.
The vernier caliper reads value=21.5 unit=mm
